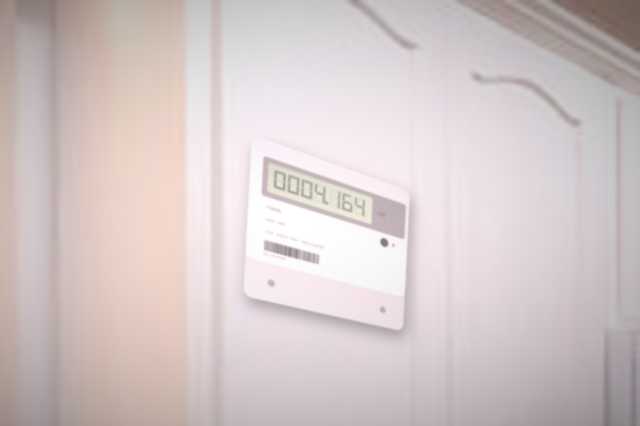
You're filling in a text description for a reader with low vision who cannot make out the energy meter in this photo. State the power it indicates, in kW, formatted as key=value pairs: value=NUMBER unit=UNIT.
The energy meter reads value=4.164 unit=kW
